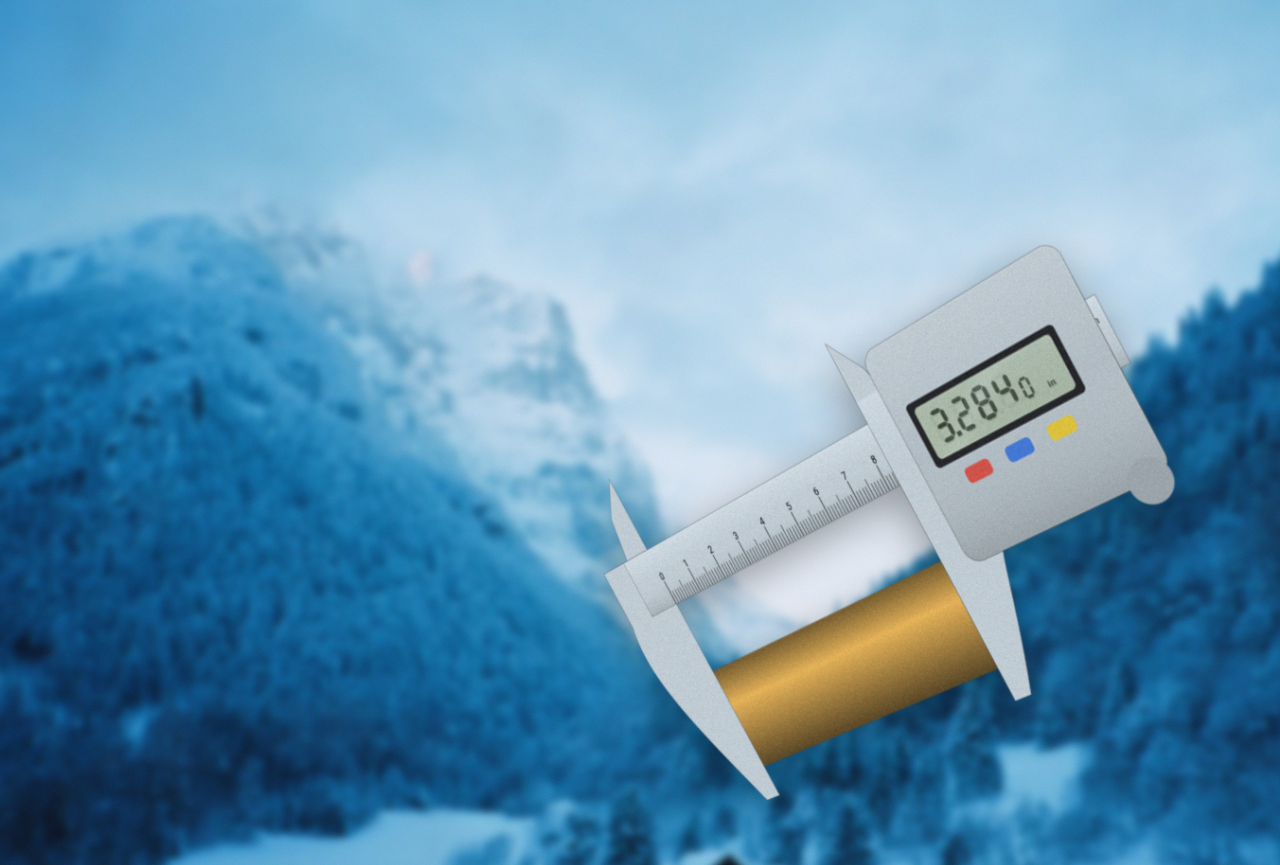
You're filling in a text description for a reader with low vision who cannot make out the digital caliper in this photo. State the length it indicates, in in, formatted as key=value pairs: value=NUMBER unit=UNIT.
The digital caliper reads value=3.2840 unit=in
